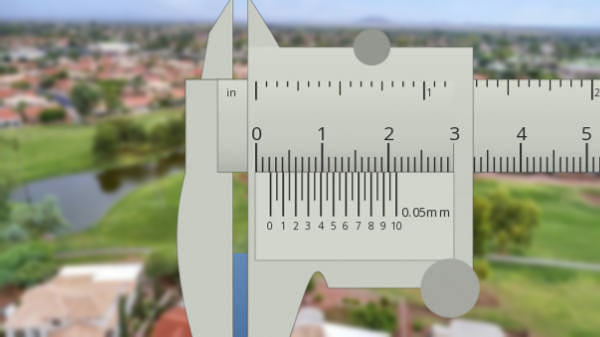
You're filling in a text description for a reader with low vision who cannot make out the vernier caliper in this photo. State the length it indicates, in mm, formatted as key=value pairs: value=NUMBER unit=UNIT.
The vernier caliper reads value=2.2 unit=mm
